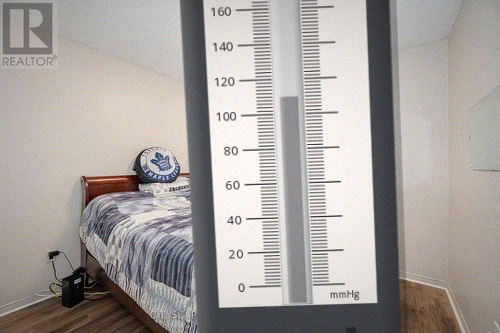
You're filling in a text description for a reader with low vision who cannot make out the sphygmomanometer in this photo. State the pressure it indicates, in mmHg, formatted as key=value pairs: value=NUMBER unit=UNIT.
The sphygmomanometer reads value=110 unit=mmHg
